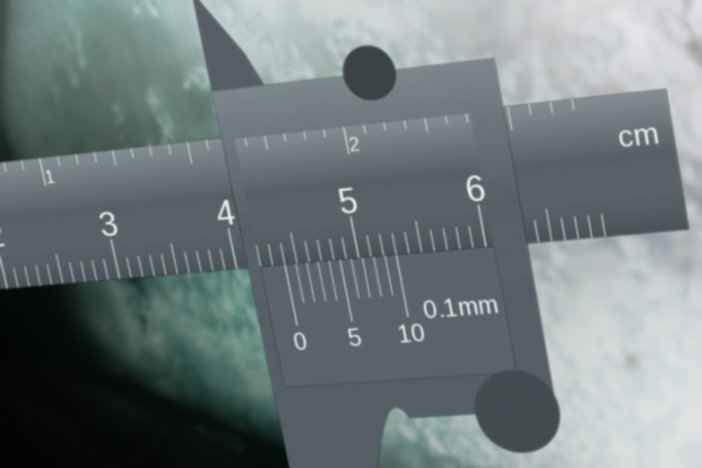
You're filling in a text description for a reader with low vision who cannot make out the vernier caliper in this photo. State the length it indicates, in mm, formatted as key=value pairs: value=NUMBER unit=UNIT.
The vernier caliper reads value=44.0 unit=mm
